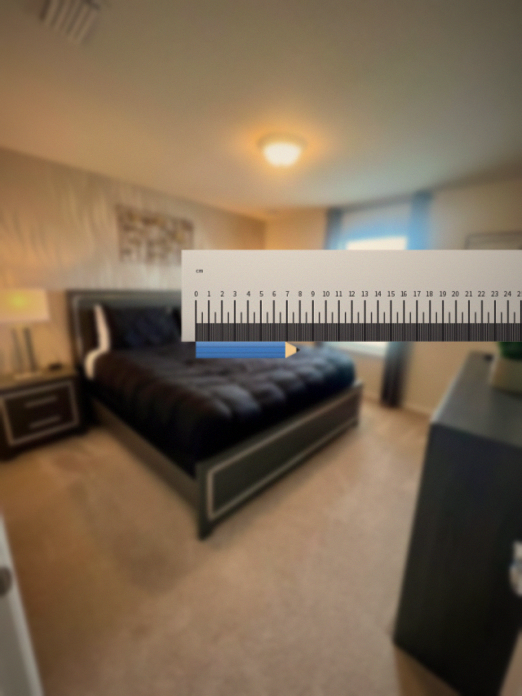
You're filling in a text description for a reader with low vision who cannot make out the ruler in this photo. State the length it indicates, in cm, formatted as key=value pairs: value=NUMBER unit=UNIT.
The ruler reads value=8 unit=cm
